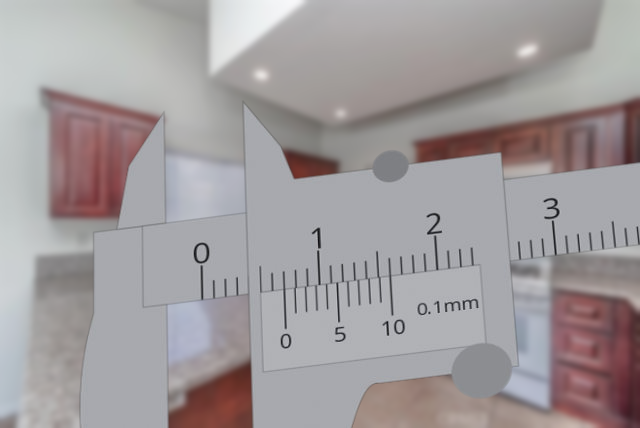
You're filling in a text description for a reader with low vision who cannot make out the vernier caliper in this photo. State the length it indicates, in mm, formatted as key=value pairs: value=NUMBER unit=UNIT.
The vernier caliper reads value=7.0 unit=mm
